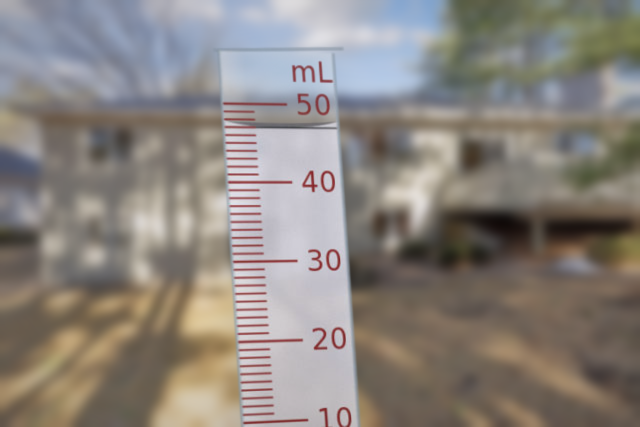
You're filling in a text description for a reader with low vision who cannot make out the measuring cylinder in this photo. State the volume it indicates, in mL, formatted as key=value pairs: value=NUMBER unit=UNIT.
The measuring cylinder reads value=47 unit=mL
